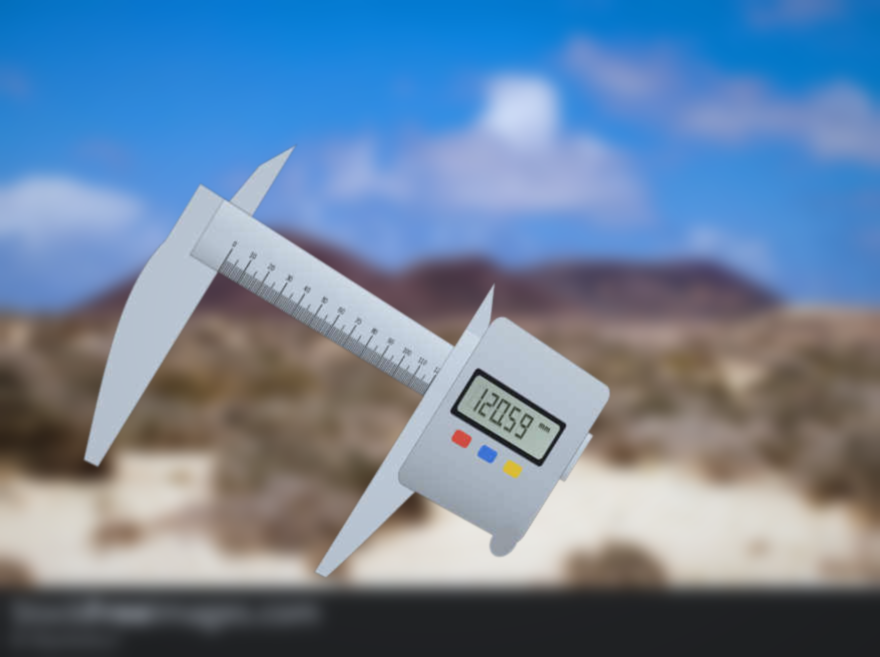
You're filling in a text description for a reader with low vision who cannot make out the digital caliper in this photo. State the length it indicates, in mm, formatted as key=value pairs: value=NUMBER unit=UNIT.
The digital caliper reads value=120.59 unit=mm
